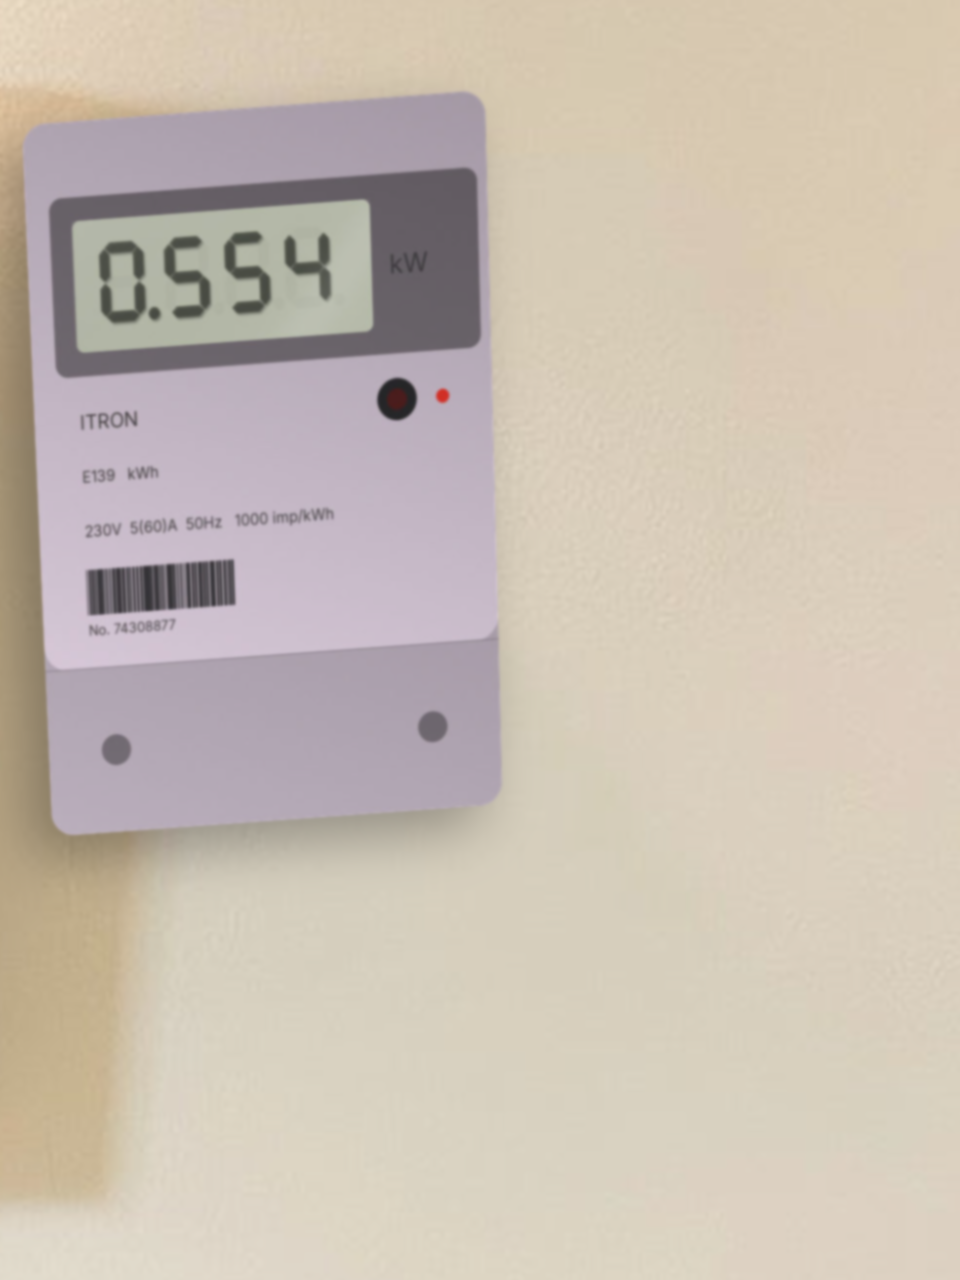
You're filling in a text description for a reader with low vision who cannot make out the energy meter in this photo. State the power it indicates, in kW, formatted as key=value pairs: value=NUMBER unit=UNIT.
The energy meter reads value=0.554 unit=kW
